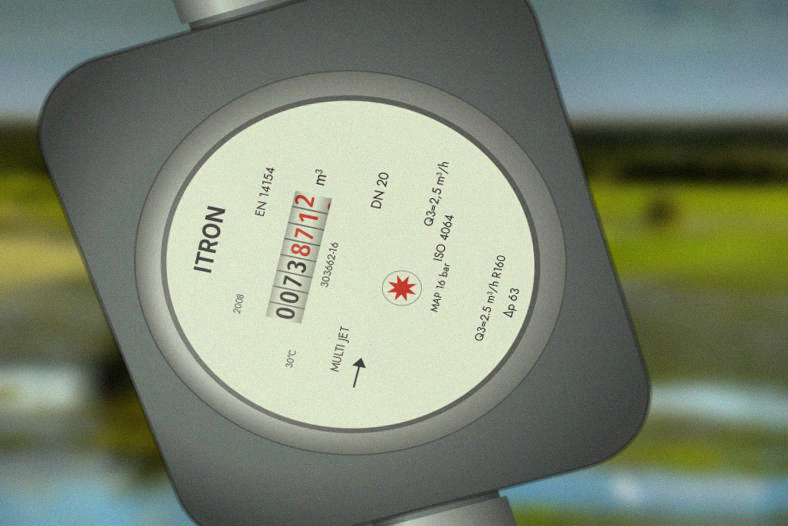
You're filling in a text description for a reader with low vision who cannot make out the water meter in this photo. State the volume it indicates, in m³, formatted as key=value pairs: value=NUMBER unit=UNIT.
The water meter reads value=73.8712 unit=m³
